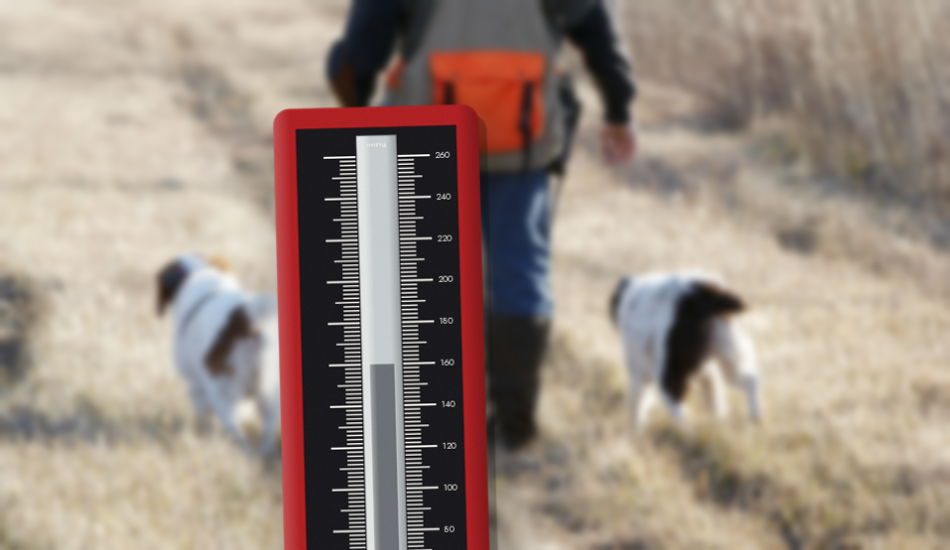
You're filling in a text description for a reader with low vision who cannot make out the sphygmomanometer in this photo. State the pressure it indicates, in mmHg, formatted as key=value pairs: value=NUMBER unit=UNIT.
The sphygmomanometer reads value=160 unit=mmHg
